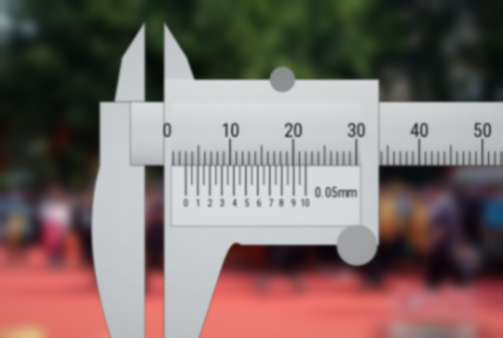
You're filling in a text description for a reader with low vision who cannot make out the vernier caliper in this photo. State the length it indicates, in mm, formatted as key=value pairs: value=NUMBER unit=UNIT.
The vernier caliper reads value=3.0 unit=mm
